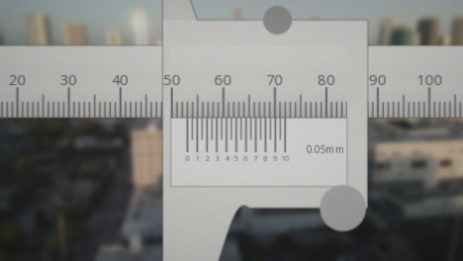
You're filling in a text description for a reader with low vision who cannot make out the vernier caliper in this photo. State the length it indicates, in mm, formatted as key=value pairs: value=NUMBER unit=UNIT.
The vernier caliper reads value=53.0 unit=mm
